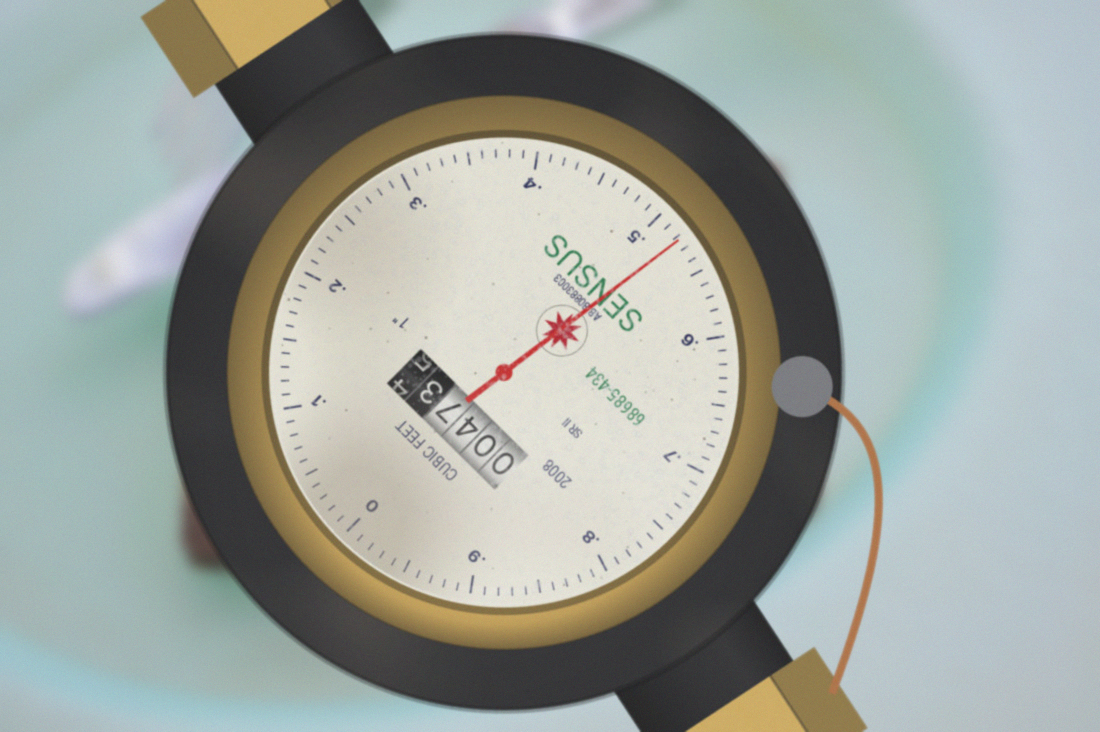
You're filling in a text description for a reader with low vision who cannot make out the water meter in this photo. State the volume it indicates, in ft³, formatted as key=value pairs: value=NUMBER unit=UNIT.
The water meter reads value=4734.52 unit=ft³
